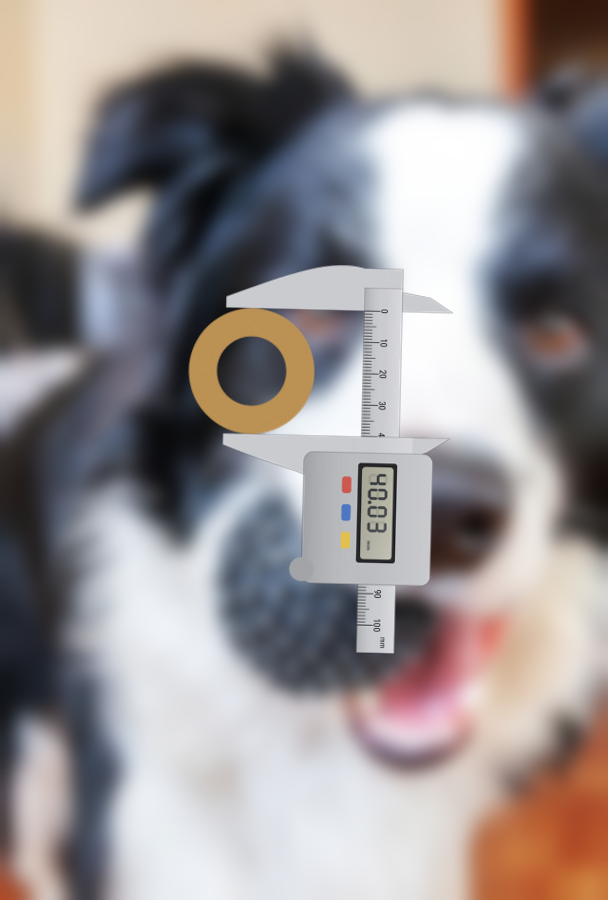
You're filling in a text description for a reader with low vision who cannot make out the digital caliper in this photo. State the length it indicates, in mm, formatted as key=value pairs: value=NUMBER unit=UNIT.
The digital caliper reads value=40.03 unit=mm
